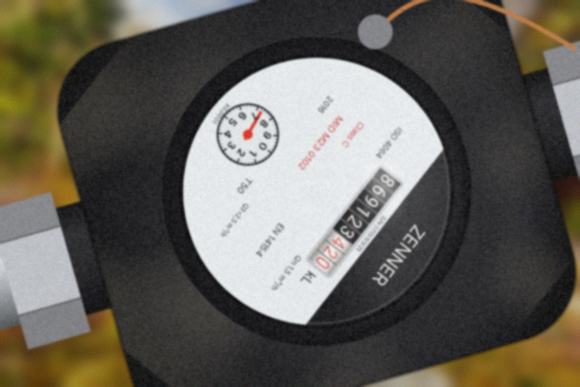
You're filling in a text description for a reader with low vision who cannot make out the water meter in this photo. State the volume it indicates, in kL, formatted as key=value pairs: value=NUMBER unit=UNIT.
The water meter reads value=869123.4207 unit=kL
